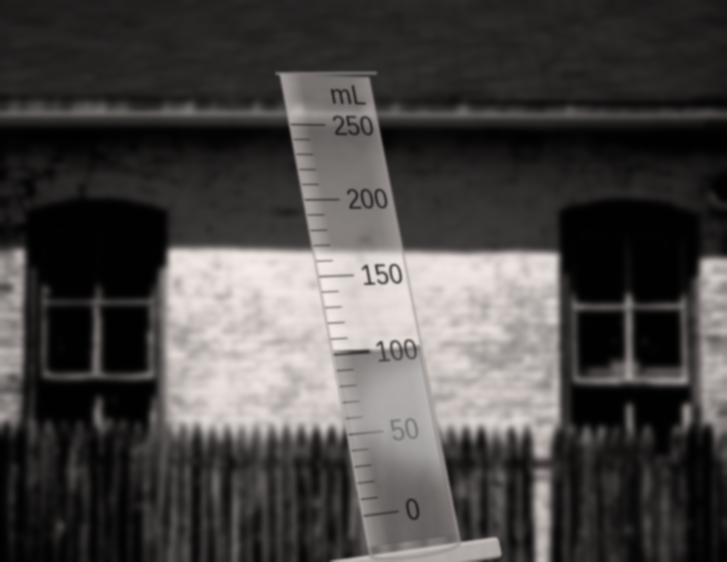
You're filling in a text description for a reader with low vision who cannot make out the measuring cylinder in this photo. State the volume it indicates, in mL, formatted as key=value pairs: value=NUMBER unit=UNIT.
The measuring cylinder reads value=100 unit=mL
